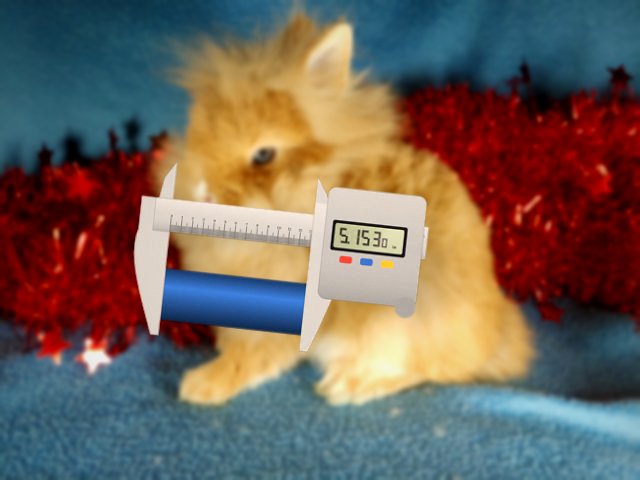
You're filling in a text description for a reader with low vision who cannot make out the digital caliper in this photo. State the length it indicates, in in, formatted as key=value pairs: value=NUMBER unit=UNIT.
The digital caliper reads value=5.1530 unit=in
